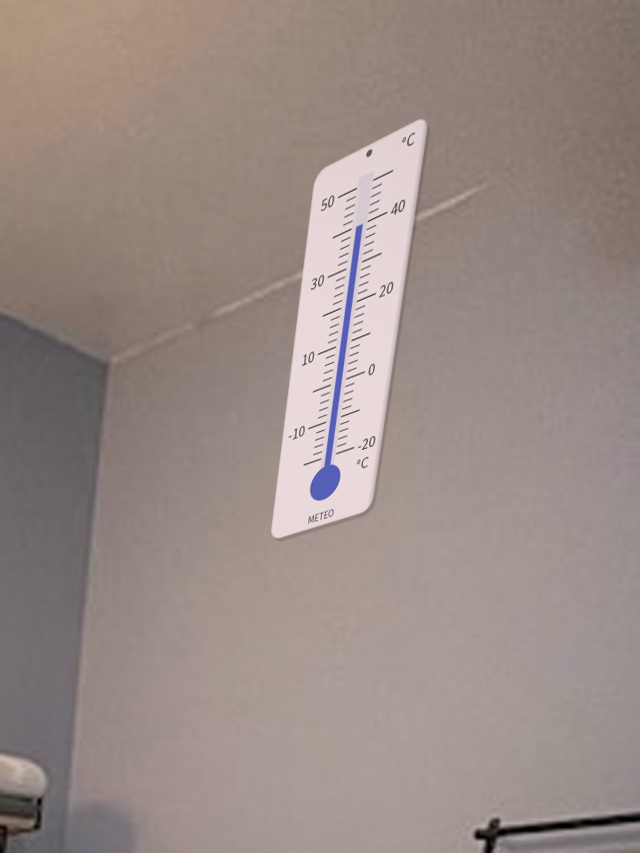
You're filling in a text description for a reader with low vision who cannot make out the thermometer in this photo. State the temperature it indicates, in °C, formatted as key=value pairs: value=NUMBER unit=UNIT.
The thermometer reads value=40 unit=°C
